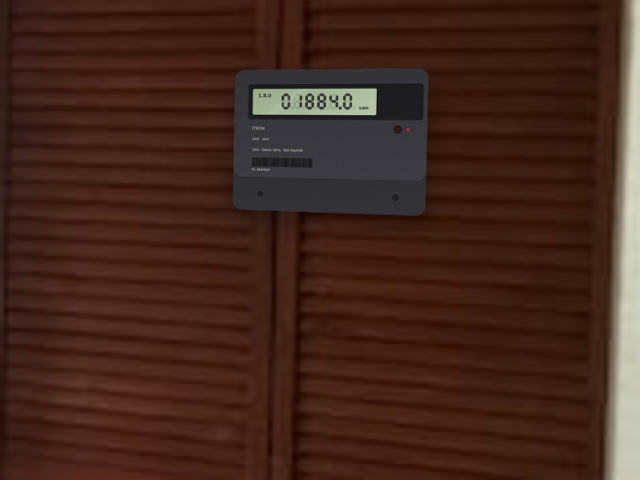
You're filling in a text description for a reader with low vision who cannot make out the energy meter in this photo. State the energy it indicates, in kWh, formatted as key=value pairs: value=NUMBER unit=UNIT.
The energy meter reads value=1884.0 unit=kWh
